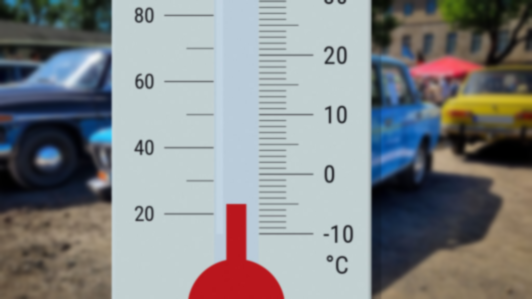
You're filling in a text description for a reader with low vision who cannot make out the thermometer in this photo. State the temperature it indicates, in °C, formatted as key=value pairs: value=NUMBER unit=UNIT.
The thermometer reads value=-5 unit=°C
